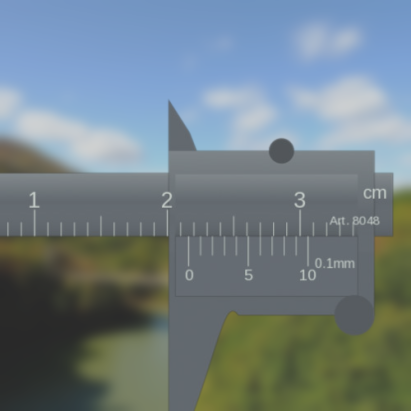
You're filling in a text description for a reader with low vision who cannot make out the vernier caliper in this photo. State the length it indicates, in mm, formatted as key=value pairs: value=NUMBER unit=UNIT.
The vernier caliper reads value=21.6 unit=mm
